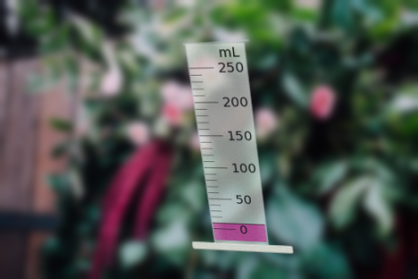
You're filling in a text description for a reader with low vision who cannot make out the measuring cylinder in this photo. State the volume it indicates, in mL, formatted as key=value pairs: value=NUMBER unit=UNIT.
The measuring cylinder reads value=10 unit=mL
